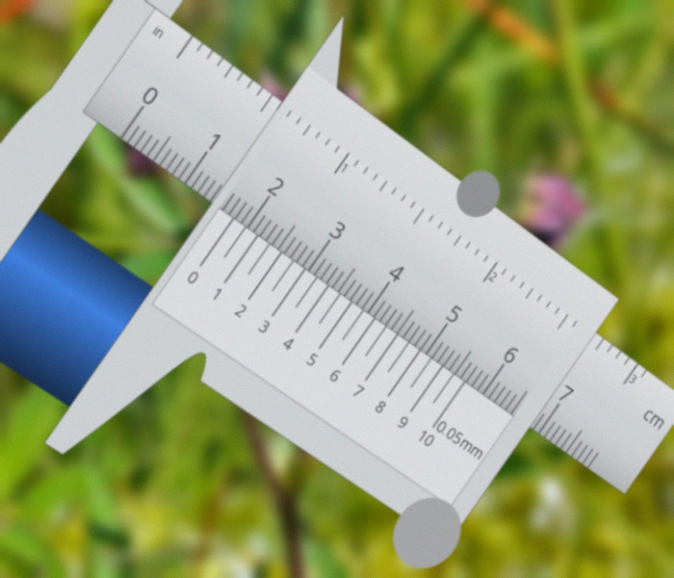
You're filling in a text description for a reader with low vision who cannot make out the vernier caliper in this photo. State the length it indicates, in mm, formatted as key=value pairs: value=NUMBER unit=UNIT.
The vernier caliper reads value=17.8 unit=mm
